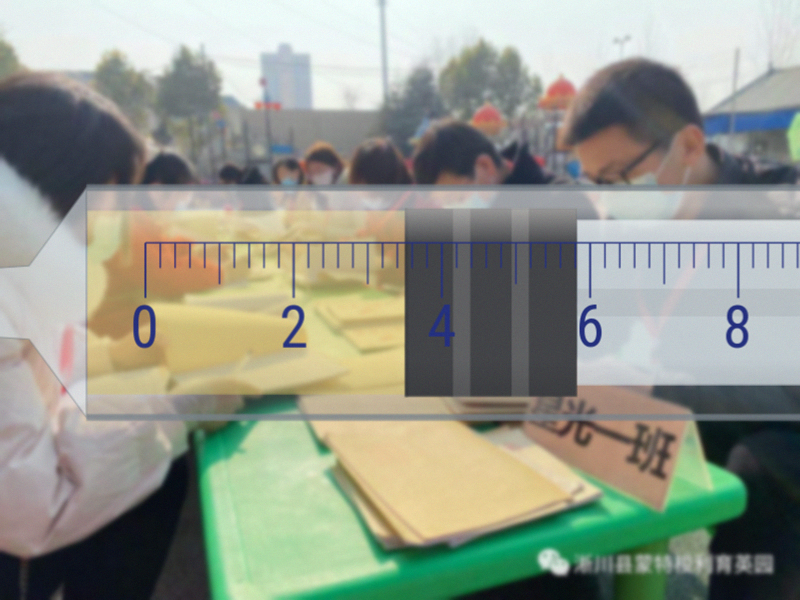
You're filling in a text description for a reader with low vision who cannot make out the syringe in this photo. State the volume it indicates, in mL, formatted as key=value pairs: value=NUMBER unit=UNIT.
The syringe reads value=3.5 unit=mL
